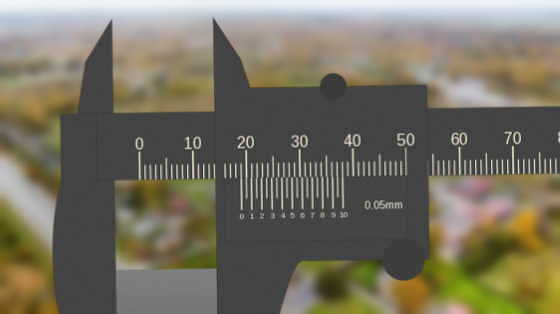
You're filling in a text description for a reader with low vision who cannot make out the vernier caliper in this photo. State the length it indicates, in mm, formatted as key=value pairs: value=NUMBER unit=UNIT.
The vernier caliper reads value=19.0 unit=mm
